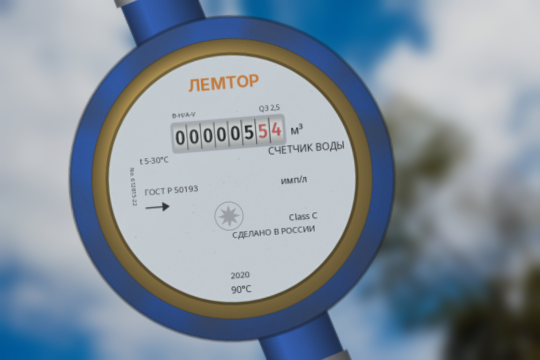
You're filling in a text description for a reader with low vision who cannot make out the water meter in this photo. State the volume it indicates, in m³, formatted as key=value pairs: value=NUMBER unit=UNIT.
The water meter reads value=5.54 unit=m³
